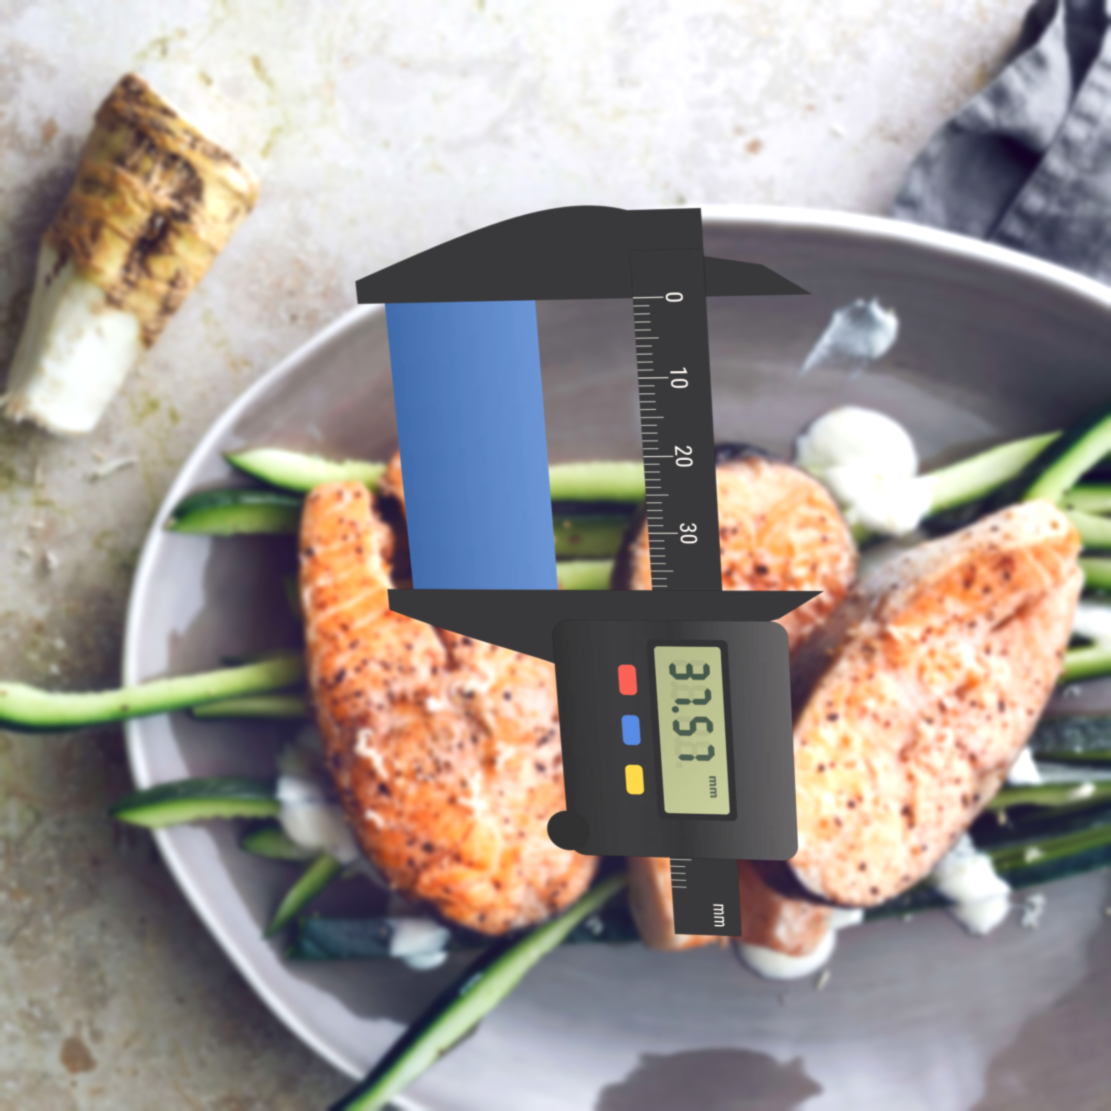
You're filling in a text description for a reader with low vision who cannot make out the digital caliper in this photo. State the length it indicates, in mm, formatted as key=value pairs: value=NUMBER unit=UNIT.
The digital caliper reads value=37.57 unit=mm
